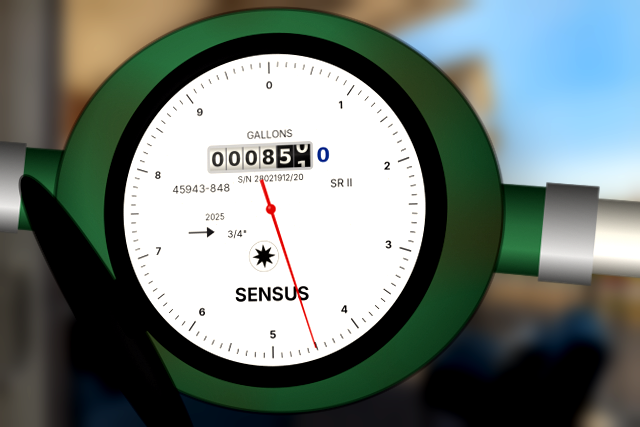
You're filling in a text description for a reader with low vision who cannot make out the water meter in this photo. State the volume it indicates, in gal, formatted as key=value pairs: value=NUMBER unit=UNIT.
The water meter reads value=8504.5 unit=gal
